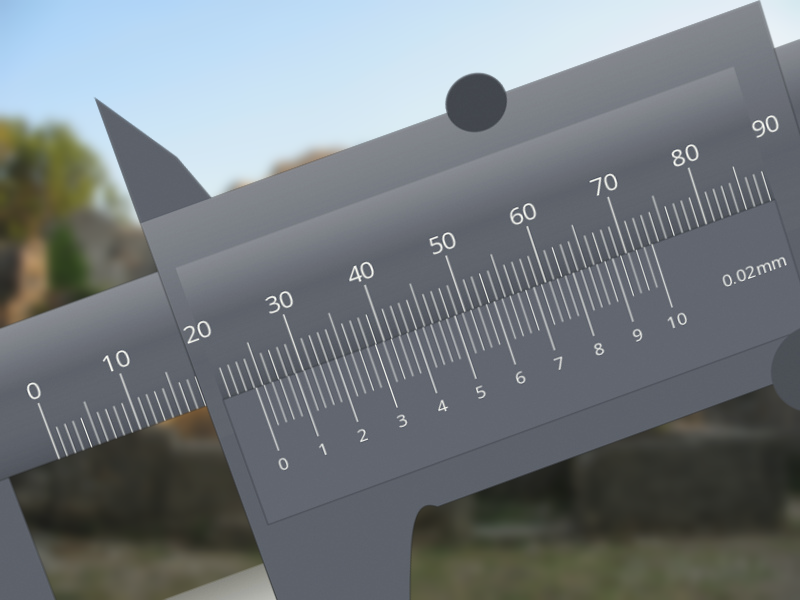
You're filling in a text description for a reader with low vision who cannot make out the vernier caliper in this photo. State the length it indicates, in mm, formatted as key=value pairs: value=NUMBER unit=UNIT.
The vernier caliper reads value=24.2 unit=mm
